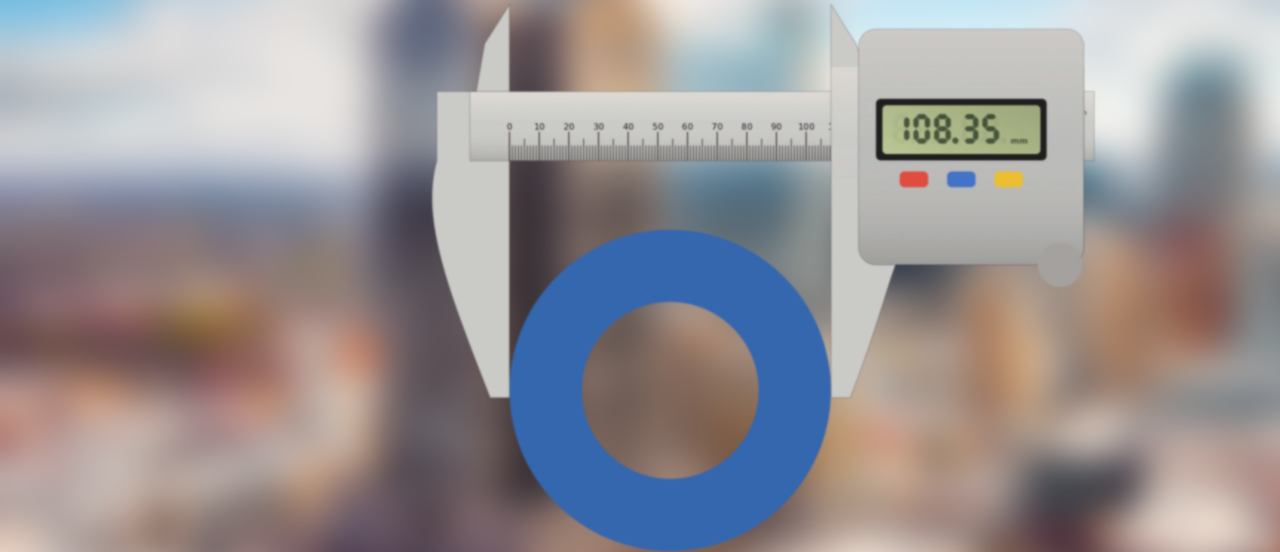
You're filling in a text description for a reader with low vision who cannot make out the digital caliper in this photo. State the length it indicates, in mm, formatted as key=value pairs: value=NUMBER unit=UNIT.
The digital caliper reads value=108.35 unit=mm
